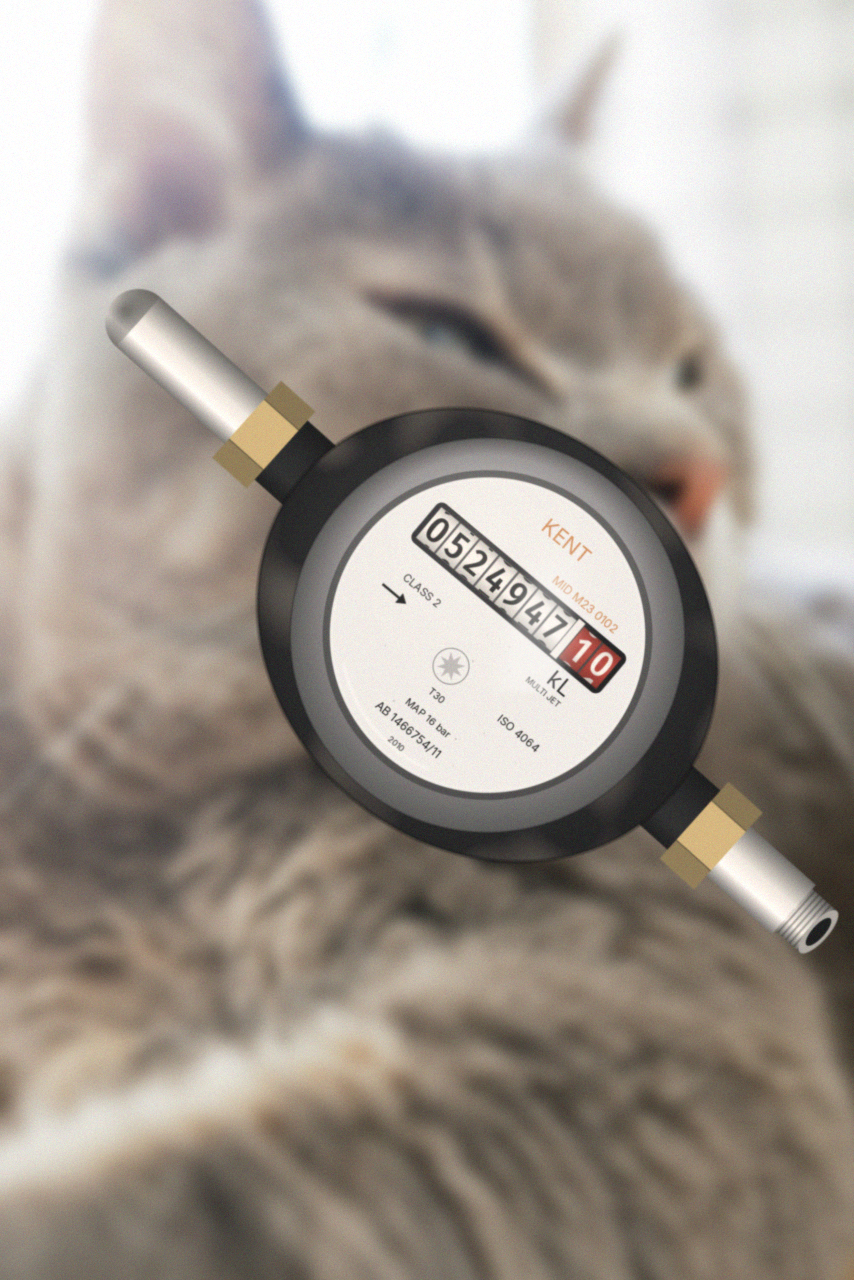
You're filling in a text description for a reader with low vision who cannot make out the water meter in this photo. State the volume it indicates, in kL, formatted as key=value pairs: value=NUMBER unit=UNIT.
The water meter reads value=524947.10 unit=kL
